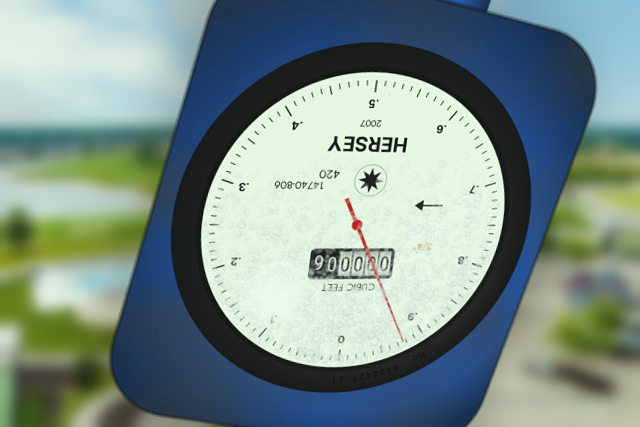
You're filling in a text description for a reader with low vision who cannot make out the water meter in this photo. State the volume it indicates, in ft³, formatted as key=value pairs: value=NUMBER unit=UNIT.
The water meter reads value=5.92 unit=ft³
